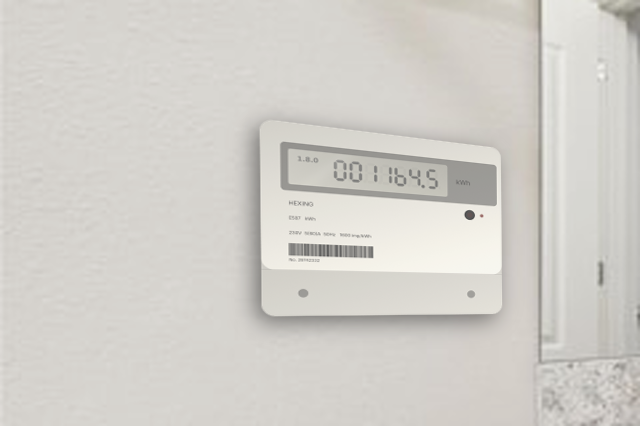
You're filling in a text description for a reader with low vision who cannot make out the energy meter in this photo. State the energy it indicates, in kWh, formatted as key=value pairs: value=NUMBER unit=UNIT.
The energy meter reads value=1164.5 unit=kWh
